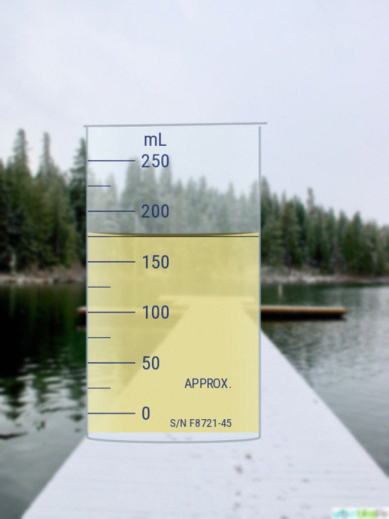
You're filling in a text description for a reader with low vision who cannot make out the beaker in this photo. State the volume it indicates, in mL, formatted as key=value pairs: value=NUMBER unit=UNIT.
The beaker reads value=175 unit=mL
